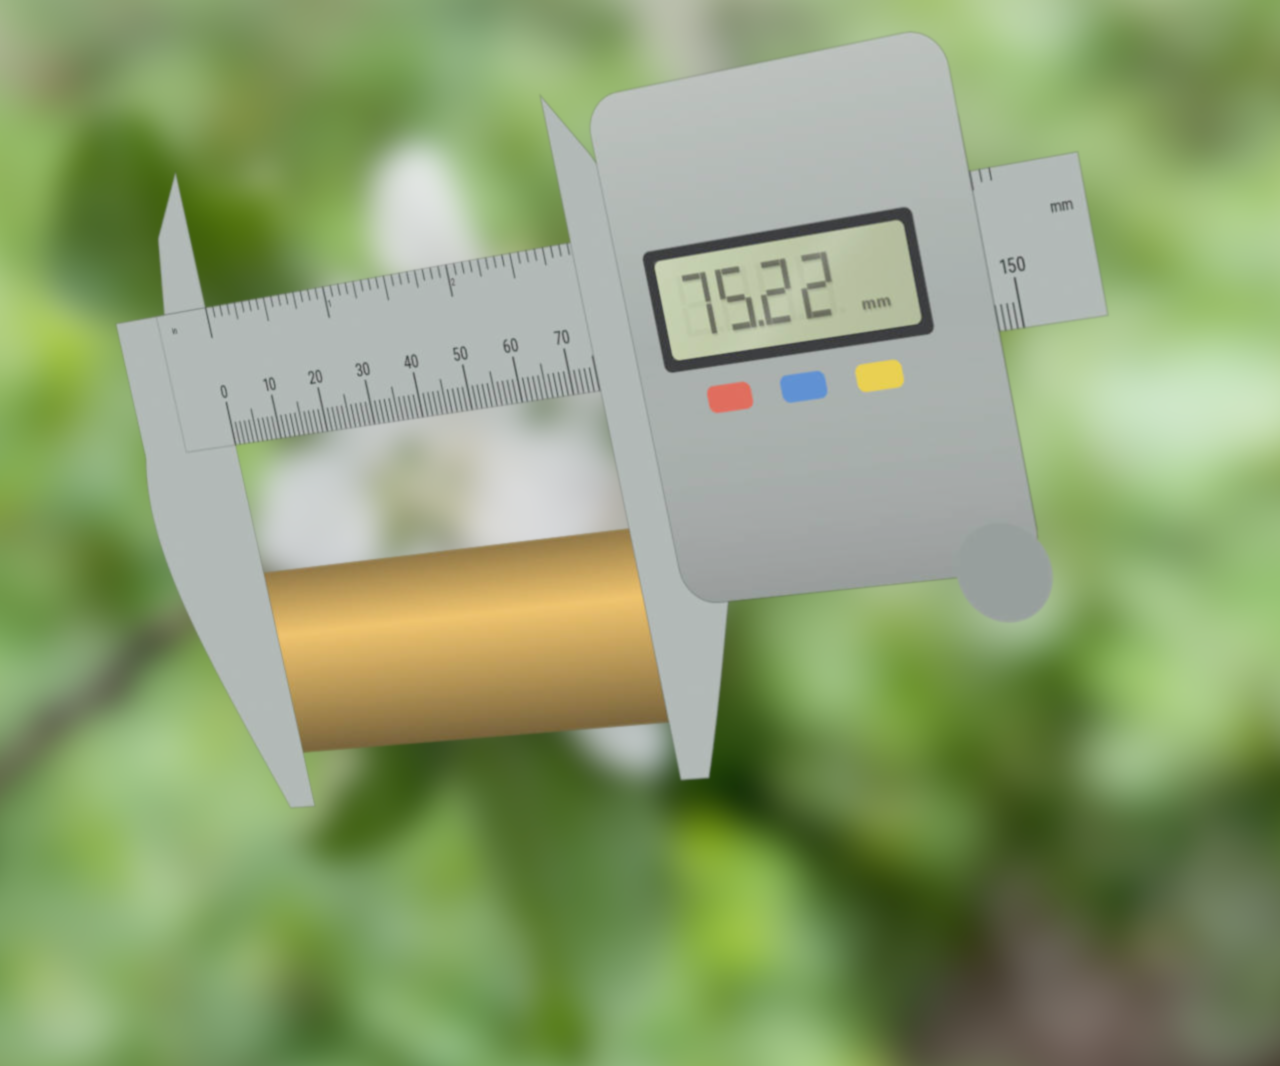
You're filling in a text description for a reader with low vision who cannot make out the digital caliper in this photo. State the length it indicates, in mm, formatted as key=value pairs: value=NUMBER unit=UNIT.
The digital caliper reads value=75.22 unit=mm
